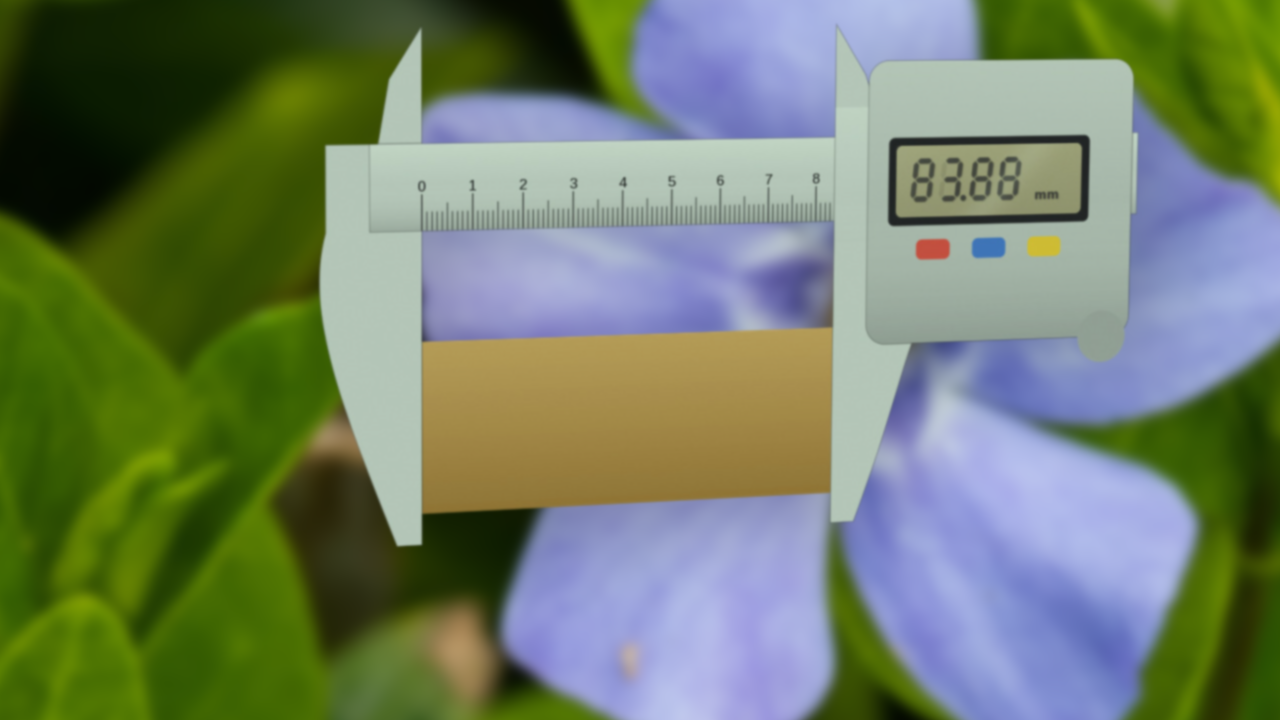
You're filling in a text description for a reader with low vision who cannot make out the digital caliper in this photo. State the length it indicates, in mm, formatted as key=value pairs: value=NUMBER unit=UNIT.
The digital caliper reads value=83.88 unit=mm
